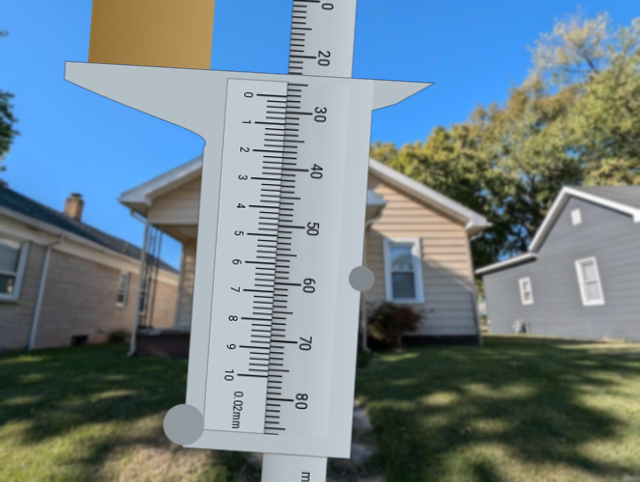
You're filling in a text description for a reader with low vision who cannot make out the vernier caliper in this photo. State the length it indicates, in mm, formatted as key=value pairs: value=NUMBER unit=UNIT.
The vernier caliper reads value=27.2 unit=mm
